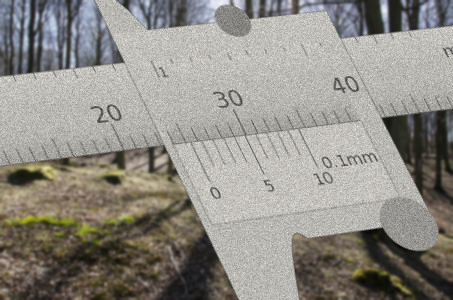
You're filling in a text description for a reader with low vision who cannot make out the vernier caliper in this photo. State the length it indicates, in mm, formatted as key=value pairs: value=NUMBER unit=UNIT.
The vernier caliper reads value=25.4 unit=mm
